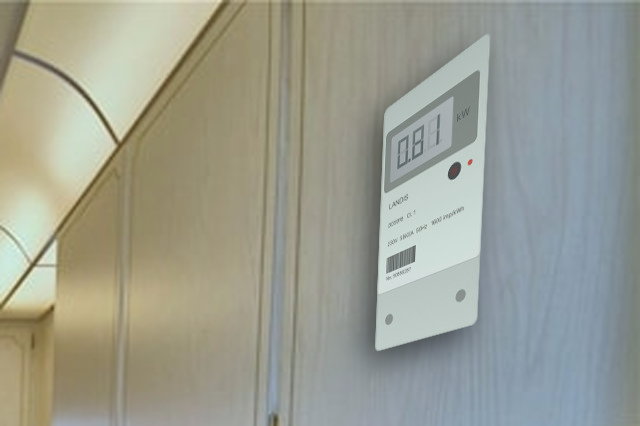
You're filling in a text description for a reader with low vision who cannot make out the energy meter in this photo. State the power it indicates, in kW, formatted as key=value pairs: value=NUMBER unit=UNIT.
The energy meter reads value=0.81 unit=kW
